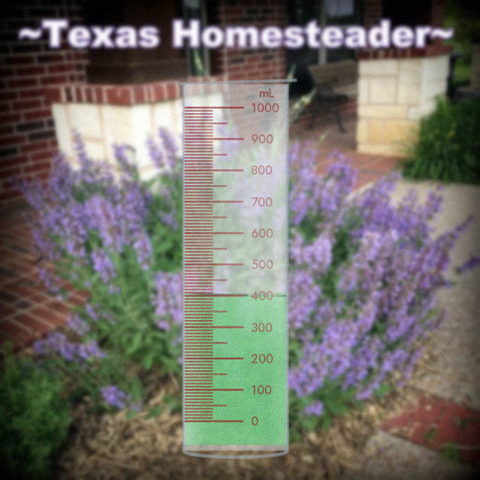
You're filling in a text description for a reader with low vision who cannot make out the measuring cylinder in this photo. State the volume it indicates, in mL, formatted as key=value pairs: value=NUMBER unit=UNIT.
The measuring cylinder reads value=400 unit=mL
